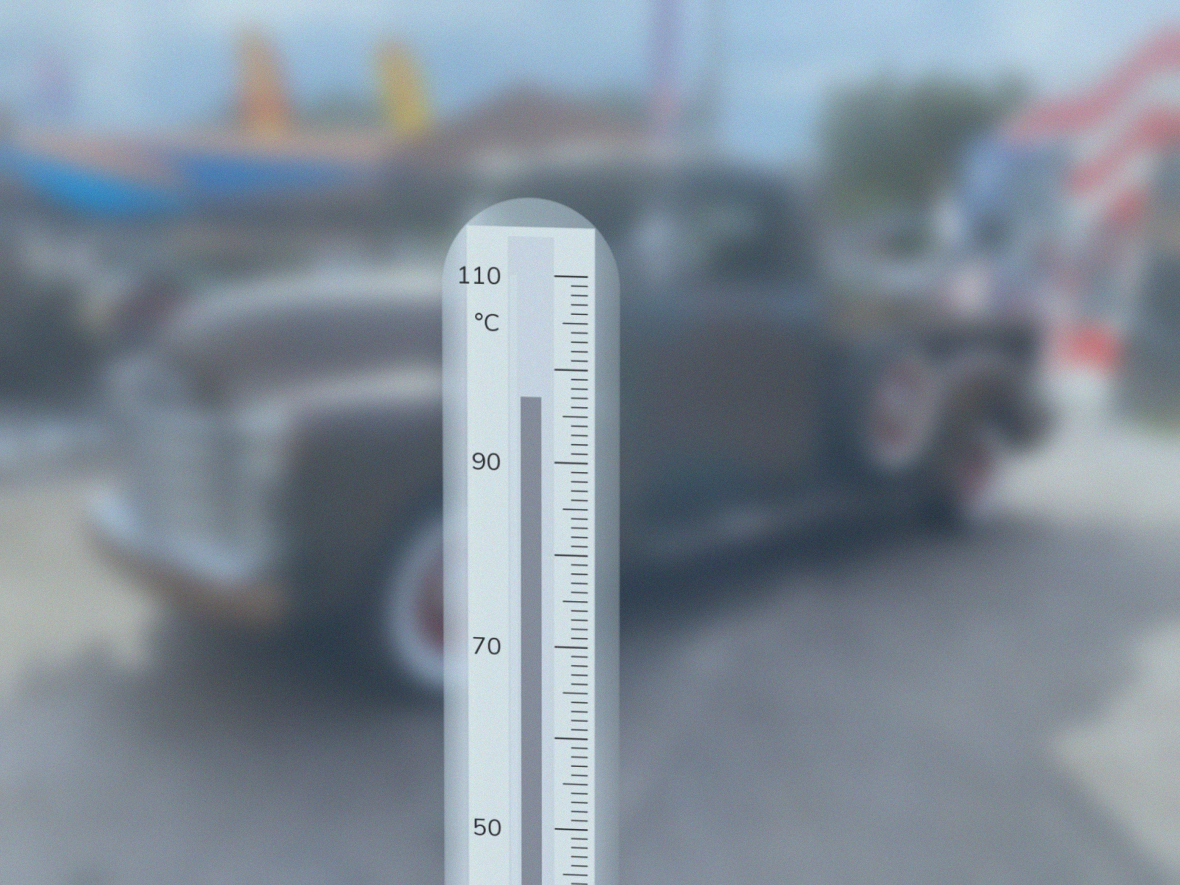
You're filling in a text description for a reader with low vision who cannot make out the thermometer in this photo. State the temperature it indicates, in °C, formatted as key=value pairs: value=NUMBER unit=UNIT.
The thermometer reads value=97 unit=°C
